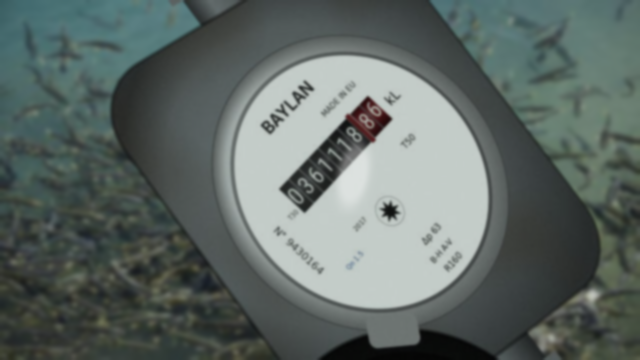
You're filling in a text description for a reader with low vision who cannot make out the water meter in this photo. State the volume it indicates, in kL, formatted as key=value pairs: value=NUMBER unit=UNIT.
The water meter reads value=361118.86 unit=kL
